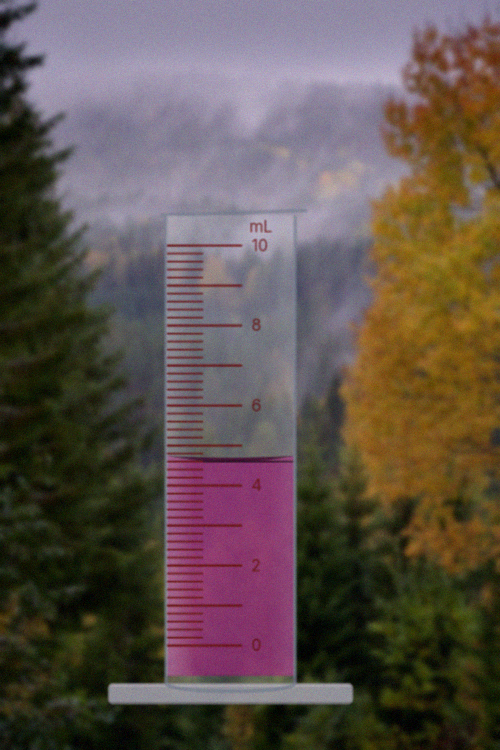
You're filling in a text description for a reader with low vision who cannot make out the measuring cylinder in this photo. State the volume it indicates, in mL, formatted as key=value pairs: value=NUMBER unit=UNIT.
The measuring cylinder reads value=4.6 unit=mL
